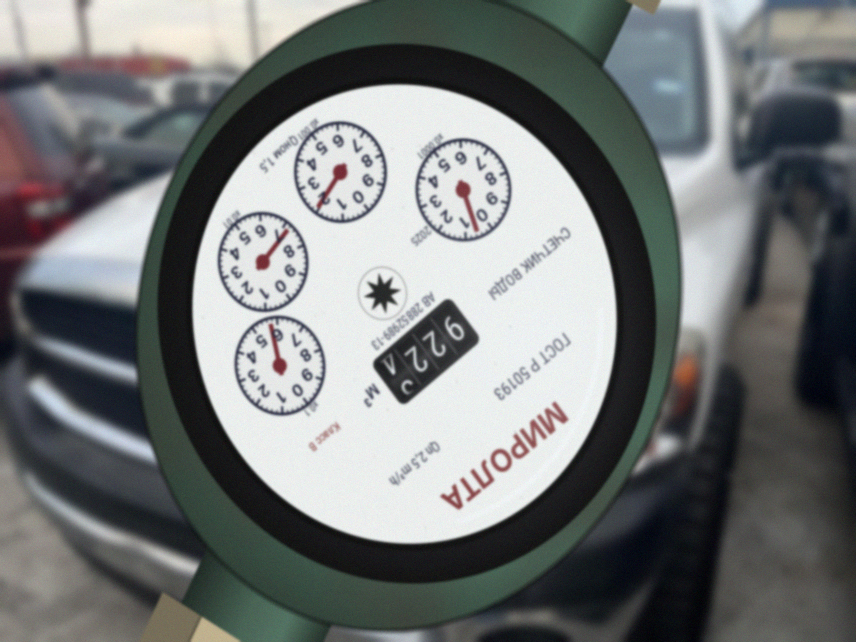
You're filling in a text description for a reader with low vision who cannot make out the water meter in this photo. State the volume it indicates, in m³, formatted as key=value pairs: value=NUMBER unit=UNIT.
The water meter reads value=9223.5720 unit=m³
